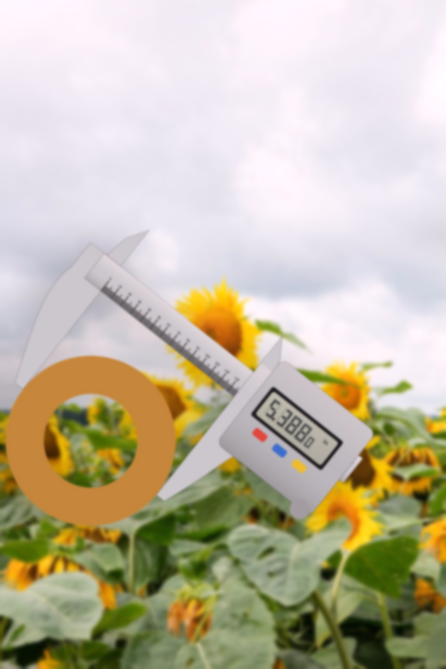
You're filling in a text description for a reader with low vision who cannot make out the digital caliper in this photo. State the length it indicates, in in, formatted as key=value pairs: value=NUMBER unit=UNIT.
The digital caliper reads value=5.3880 unit=in
